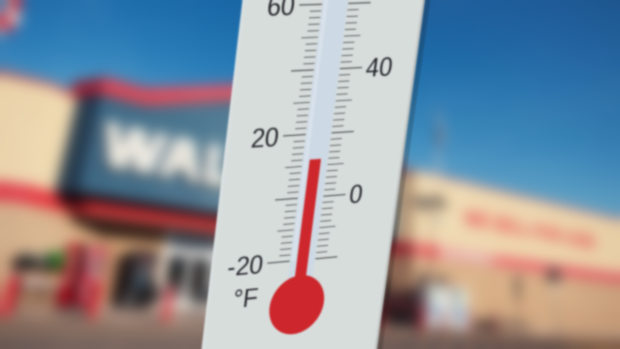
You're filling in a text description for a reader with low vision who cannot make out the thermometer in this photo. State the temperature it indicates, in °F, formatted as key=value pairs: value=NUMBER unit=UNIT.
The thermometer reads value=12 unit=°F
